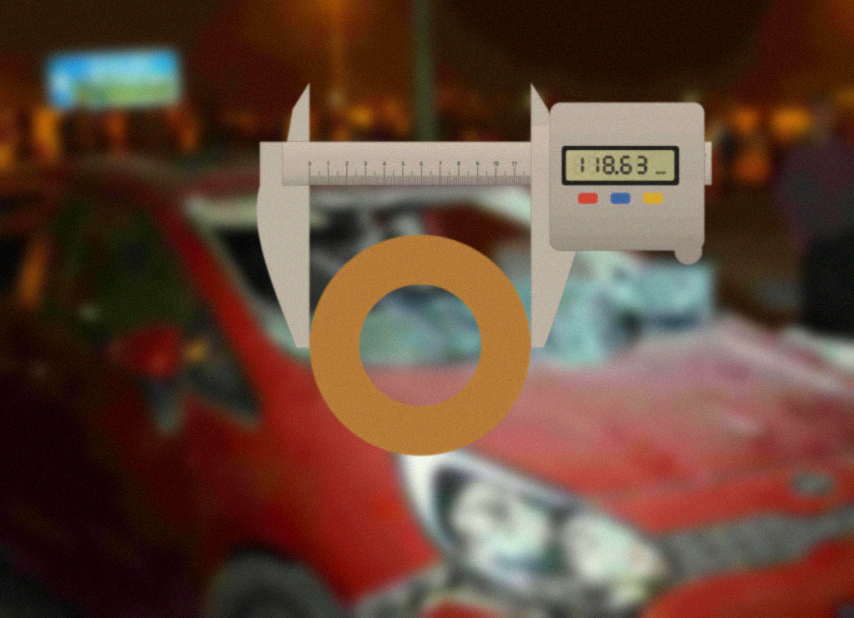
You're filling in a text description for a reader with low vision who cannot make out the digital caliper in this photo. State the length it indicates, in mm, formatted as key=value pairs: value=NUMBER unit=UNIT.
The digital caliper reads value=118.63 unit=mm
